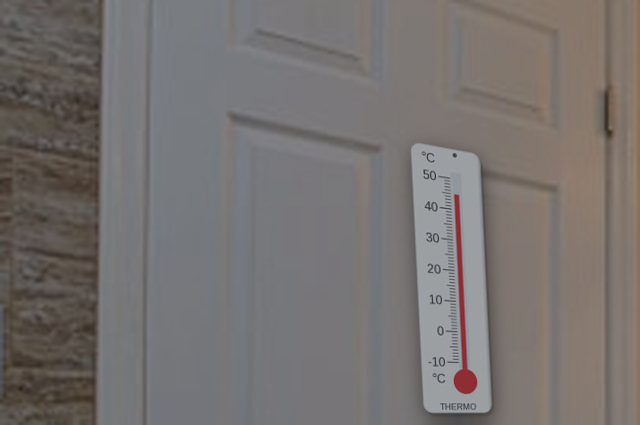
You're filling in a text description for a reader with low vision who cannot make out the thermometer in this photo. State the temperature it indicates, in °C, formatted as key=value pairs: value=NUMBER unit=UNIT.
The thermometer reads value=45 unit=°C
